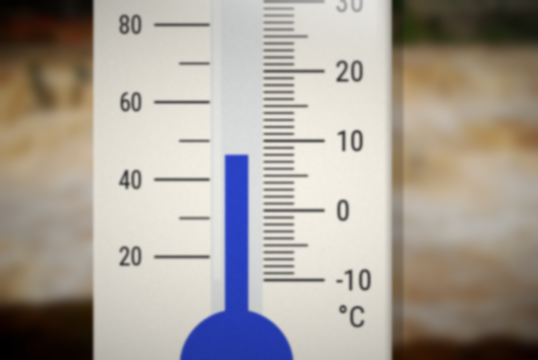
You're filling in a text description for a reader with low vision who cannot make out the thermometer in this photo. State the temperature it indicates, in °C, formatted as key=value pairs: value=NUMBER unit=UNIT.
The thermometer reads value=8 unit=°C
